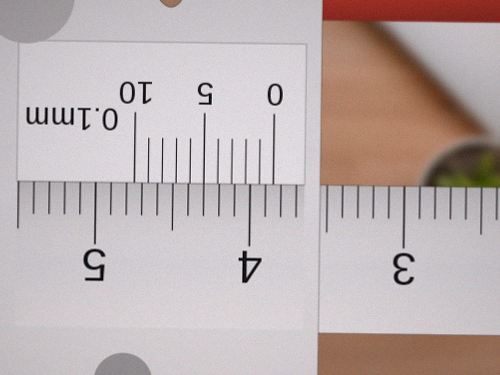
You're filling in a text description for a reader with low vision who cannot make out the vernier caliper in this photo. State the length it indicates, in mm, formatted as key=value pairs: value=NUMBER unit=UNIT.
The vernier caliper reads value=38.5 unit=mm
